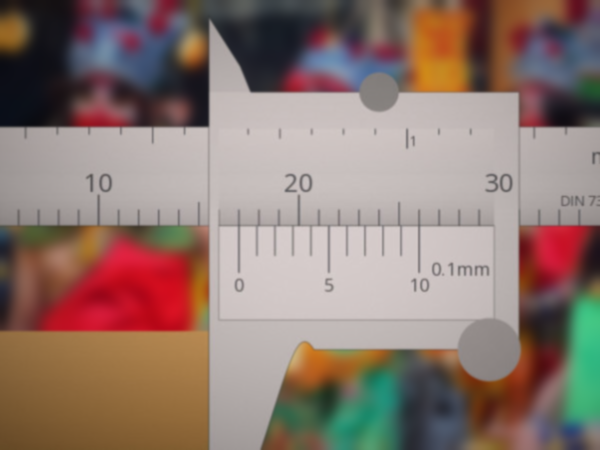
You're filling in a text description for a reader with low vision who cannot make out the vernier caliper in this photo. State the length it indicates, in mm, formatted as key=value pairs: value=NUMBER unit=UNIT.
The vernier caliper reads value=17.0 unit=mm
